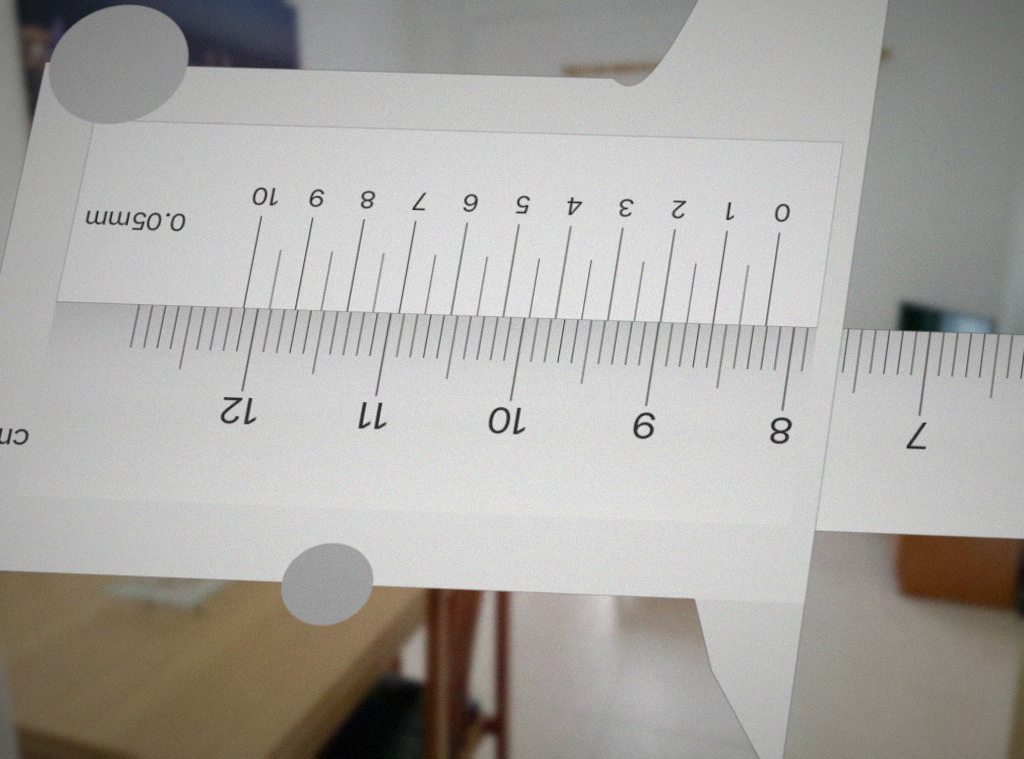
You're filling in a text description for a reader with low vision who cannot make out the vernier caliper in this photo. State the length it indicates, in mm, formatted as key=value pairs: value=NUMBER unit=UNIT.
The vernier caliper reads value=82.1 unit=mm
